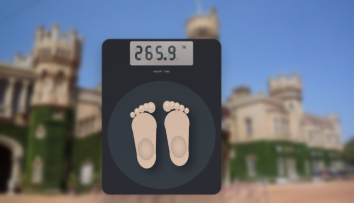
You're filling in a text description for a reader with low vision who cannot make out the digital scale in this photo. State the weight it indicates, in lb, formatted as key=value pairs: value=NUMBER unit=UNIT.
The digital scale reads value=265.9 unit=lb
